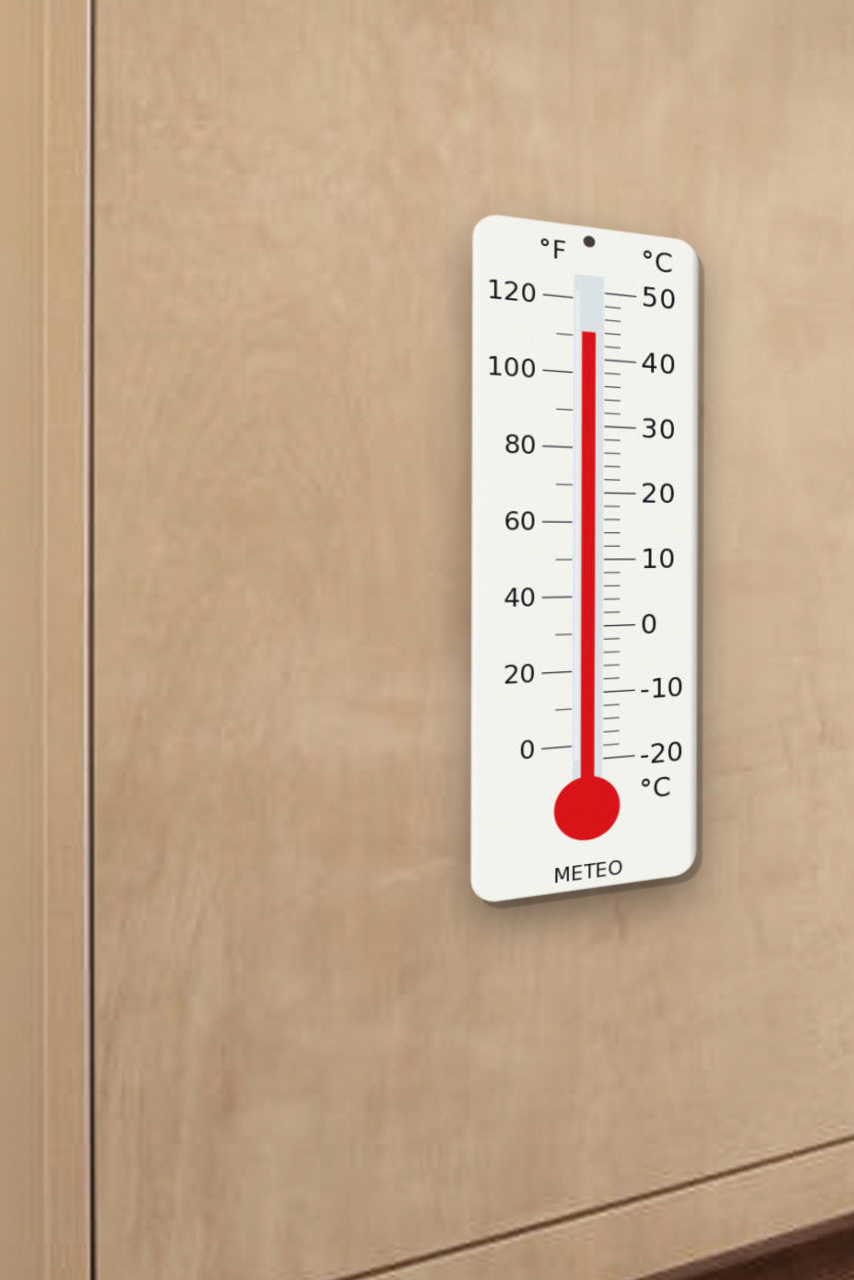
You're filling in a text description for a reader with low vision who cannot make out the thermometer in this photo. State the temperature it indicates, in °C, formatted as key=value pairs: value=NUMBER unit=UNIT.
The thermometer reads value=44 unit=°C
